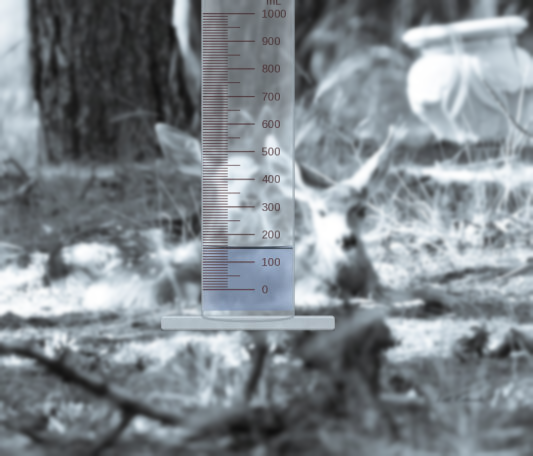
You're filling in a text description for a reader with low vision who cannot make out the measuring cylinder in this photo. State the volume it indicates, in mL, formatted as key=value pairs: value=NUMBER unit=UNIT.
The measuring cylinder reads value=150 unit=mL
